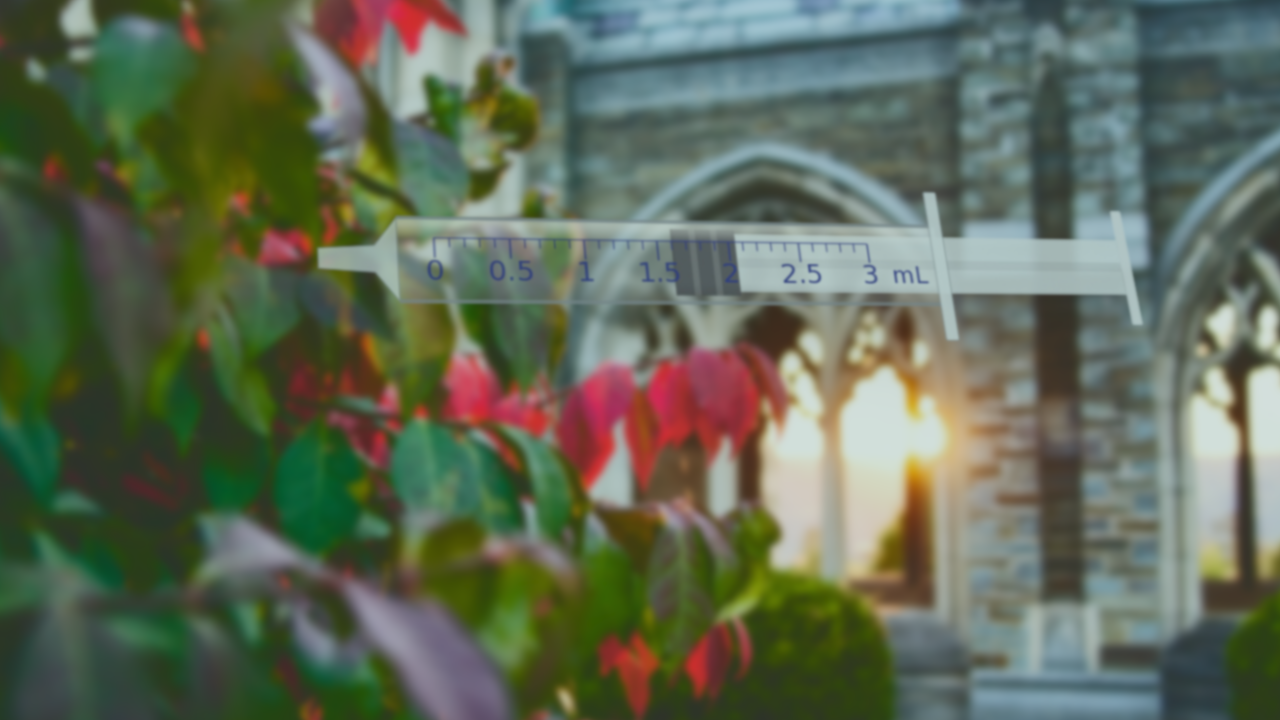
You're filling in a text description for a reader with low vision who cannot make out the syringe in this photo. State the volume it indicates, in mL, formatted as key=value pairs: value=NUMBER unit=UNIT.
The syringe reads value=1.6 unit=mL
